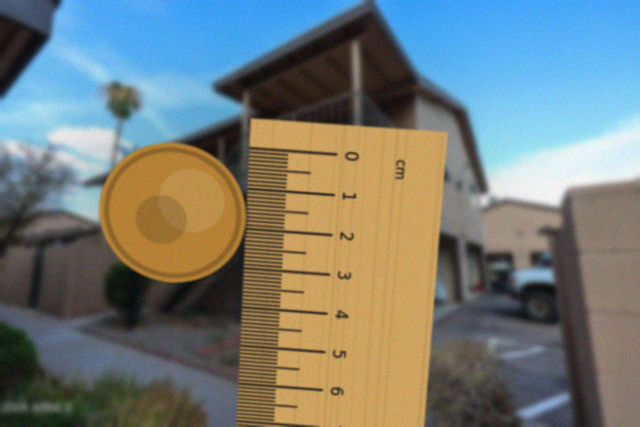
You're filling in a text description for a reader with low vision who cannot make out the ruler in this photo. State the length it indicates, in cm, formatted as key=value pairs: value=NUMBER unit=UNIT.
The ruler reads value=3.5 unit=cm
